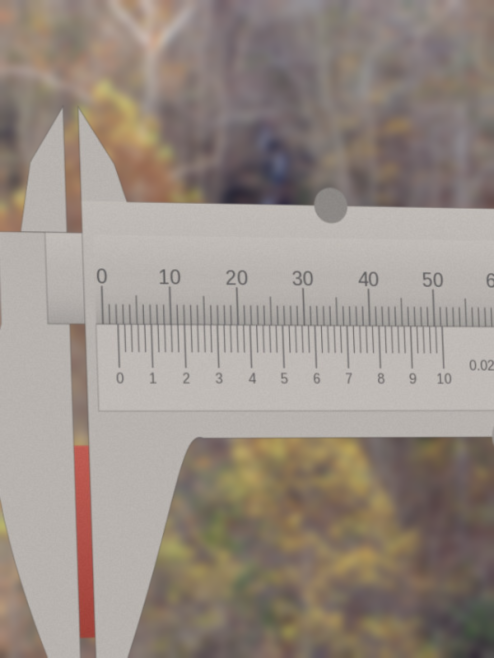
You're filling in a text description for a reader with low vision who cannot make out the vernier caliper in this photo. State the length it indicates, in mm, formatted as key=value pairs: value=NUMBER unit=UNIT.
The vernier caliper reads value=2.2 unit=mm
